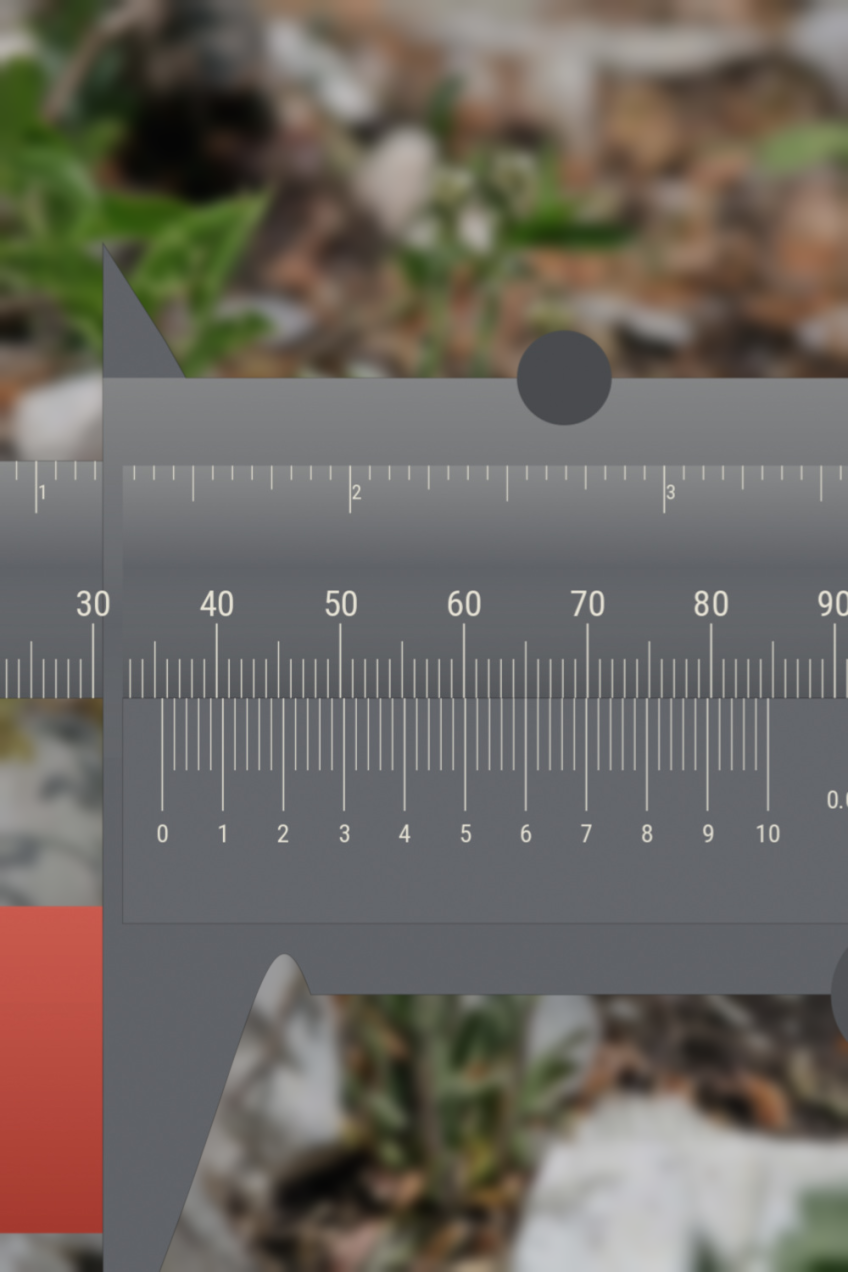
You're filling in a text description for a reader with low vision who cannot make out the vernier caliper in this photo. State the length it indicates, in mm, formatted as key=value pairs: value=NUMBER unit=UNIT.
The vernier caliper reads value=35.6 unit=mm
